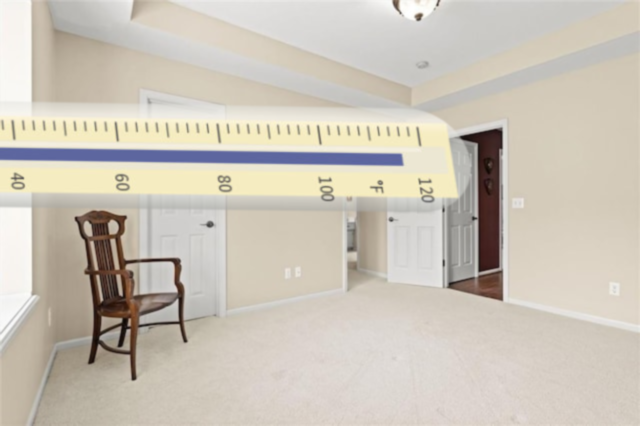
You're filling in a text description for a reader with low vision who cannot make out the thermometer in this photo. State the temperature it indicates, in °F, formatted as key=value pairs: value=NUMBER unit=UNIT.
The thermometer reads value=116 unit=°F
